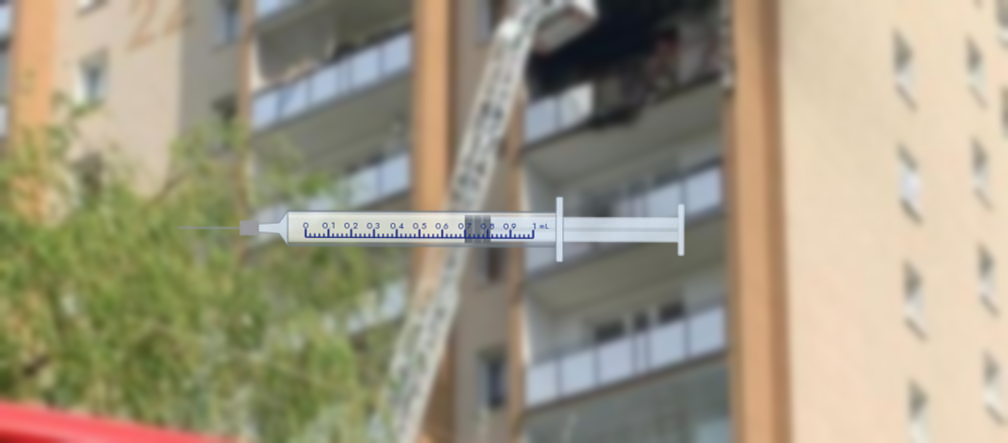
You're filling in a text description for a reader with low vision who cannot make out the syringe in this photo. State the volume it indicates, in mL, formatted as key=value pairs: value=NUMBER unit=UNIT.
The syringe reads value=0.7 unit=mL
